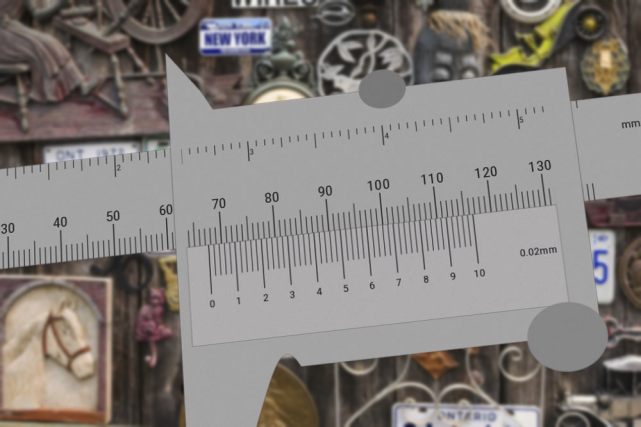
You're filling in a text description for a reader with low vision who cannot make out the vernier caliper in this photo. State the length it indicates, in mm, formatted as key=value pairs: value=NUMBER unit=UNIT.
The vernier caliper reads value=67.6 unit=mm
